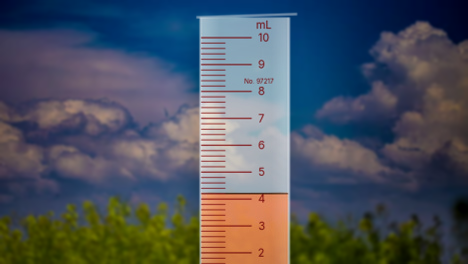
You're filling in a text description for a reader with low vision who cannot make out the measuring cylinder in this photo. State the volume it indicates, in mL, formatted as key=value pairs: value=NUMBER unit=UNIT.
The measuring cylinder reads value=4.2 unit=mL
